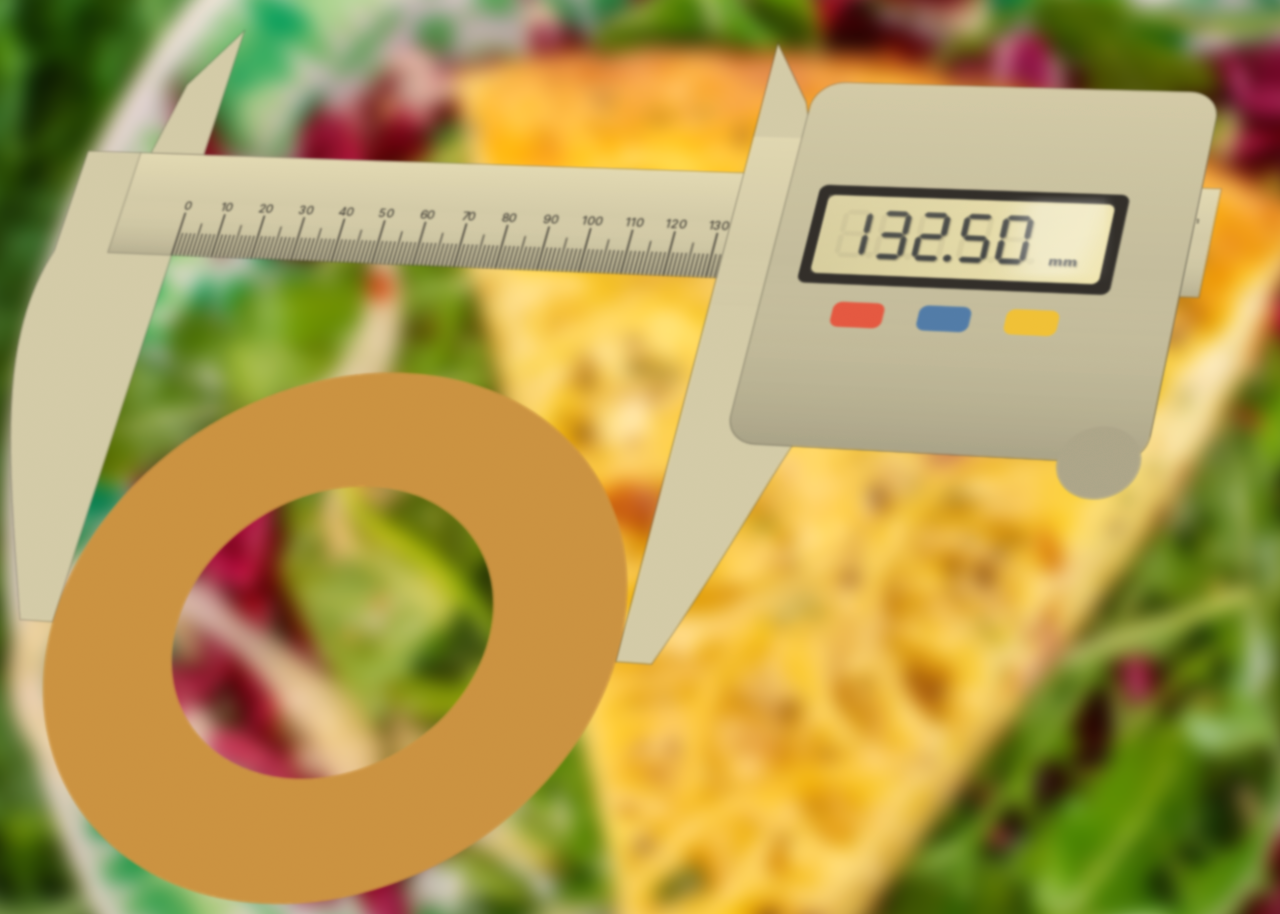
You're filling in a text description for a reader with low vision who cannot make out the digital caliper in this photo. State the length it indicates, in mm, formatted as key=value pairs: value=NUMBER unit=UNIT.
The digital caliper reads value=132.50 unit=mm
